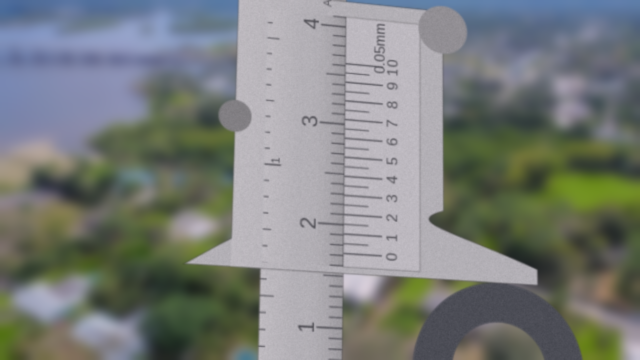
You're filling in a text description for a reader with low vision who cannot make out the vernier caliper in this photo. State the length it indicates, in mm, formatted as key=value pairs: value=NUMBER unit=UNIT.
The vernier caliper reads value=17.2 unit=mm
